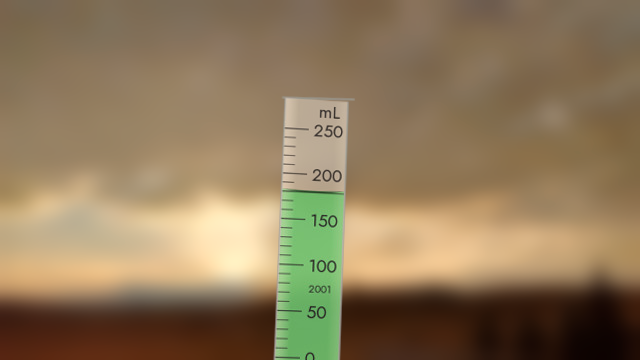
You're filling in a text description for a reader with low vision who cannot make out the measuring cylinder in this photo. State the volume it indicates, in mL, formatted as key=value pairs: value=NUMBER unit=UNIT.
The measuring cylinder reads value=180 unit=mL
